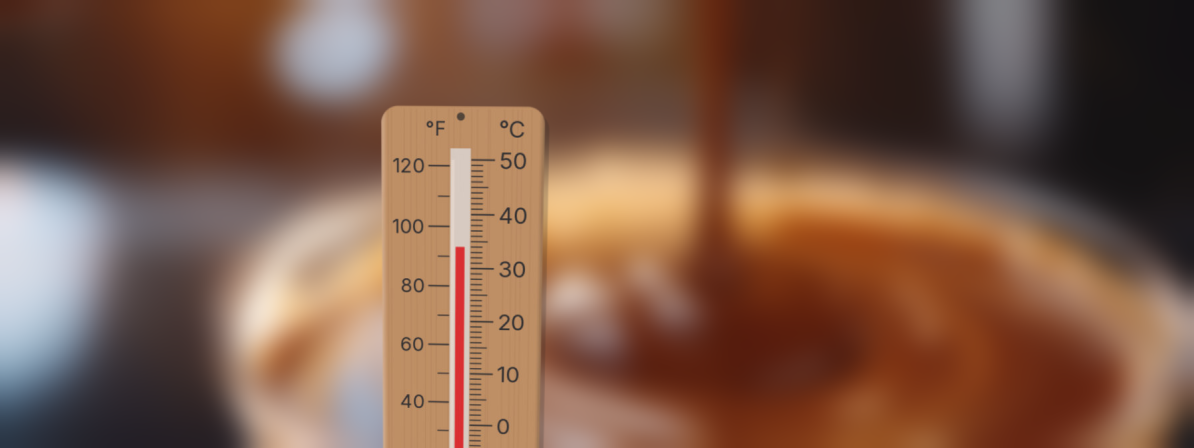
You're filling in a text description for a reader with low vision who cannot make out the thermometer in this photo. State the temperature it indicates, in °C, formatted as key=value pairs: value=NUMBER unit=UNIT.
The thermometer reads value=34 unit=°C
